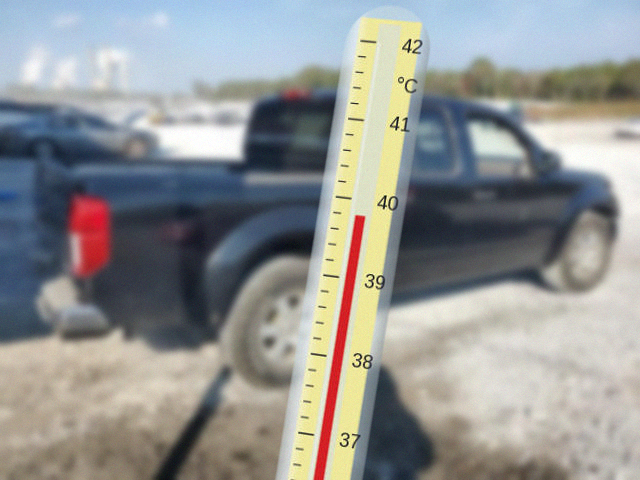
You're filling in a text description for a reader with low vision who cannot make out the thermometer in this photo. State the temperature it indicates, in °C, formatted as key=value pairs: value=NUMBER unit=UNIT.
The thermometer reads value=39.8 unit=°C
